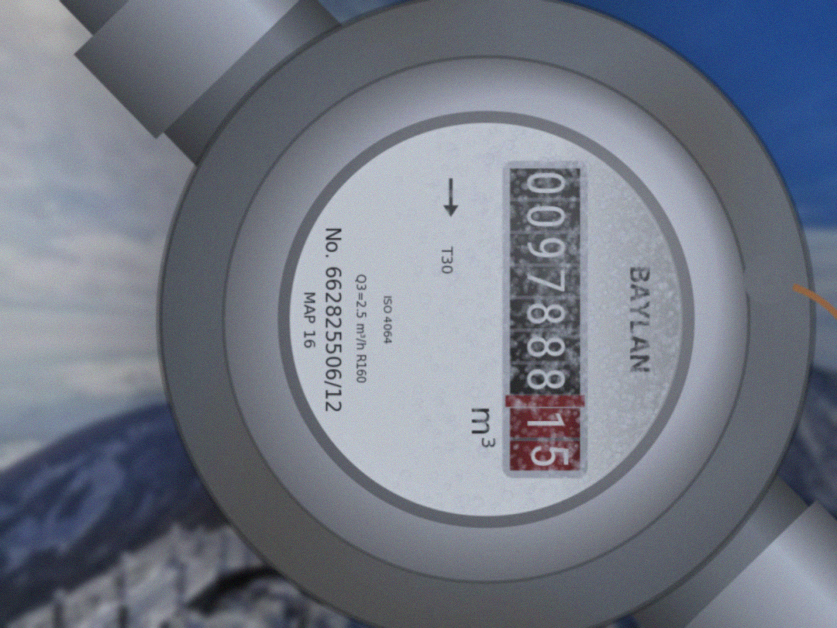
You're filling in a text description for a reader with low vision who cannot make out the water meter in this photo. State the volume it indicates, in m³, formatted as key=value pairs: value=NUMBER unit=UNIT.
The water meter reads value=97888.15 unit=m³
